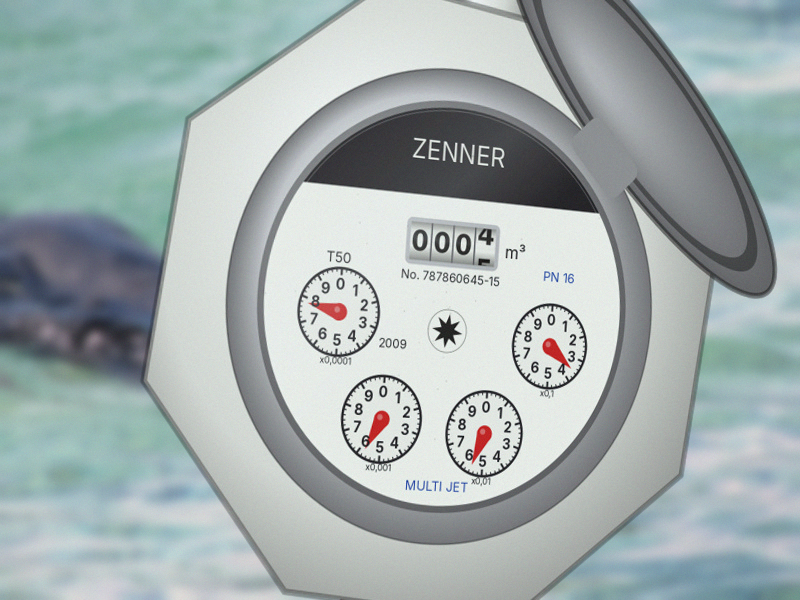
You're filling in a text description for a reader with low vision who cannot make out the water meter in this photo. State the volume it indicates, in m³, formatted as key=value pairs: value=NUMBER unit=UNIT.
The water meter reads value=4.3557 unit=m³
